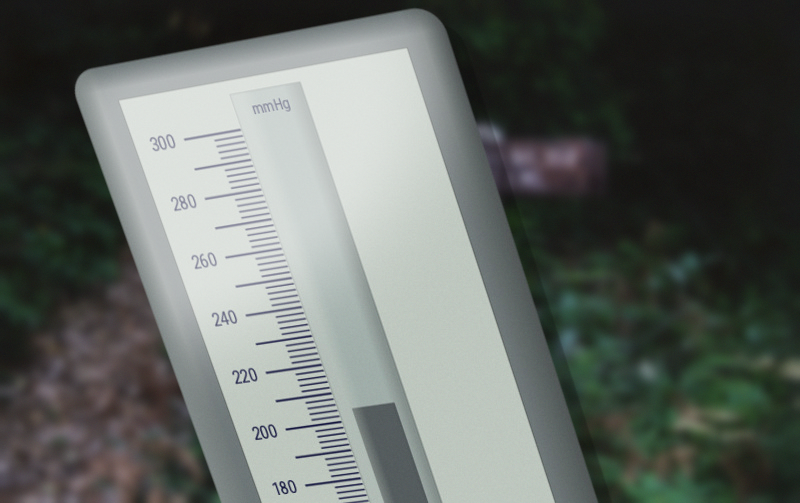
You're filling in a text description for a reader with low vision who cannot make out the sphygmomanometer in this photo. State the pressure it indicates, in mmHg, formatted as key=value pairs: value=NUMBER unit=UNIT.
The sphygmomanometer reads value=204 unit=mmHg
